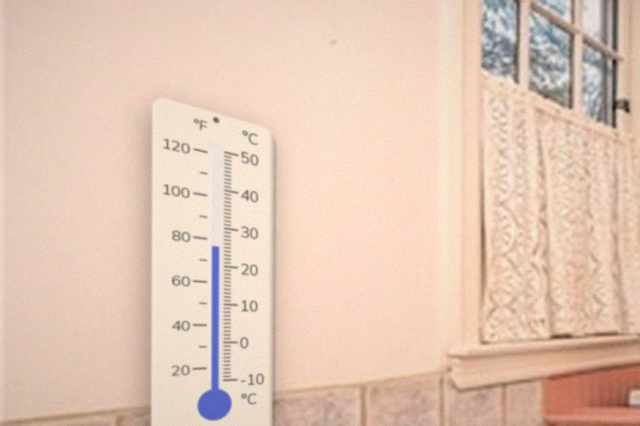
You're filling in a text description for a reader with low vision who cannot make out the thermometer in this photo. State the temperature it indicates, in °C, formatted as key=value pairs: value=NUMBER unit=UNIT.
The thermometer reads value=25 unit=°C
